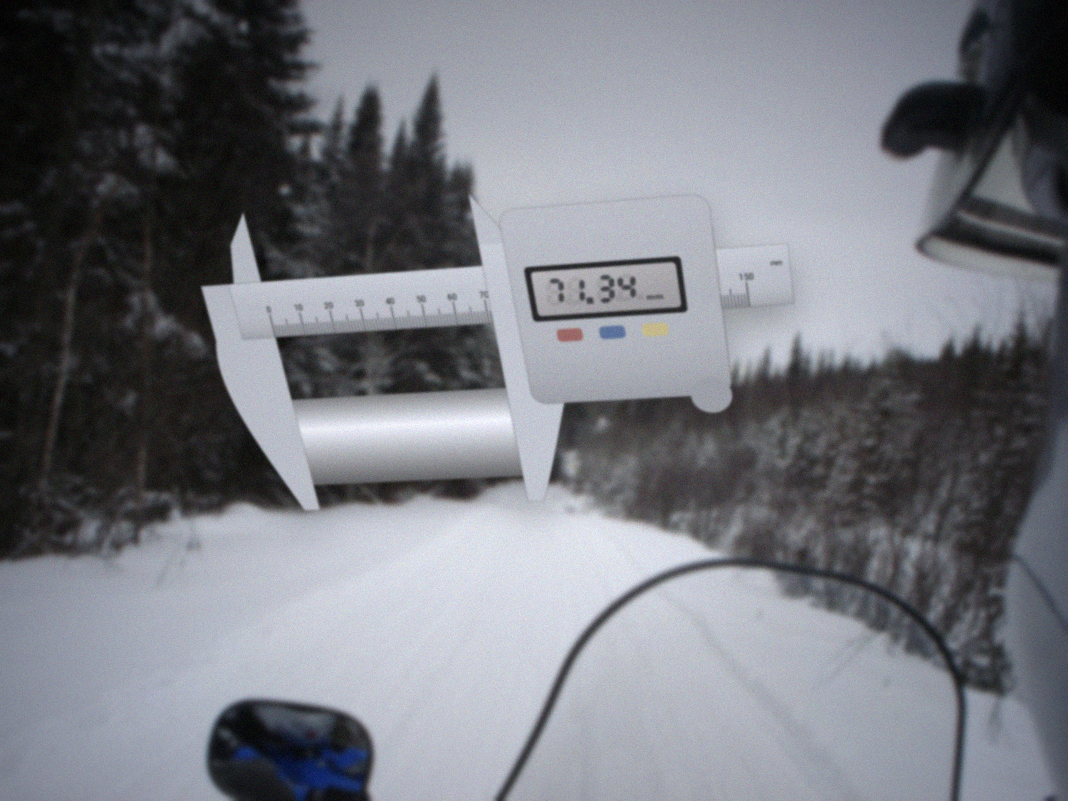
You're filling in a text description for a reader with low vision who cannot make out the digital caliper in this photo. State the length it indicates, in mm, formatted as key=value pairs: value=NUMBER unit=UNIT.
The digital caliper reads value=71.34 unit=mm
